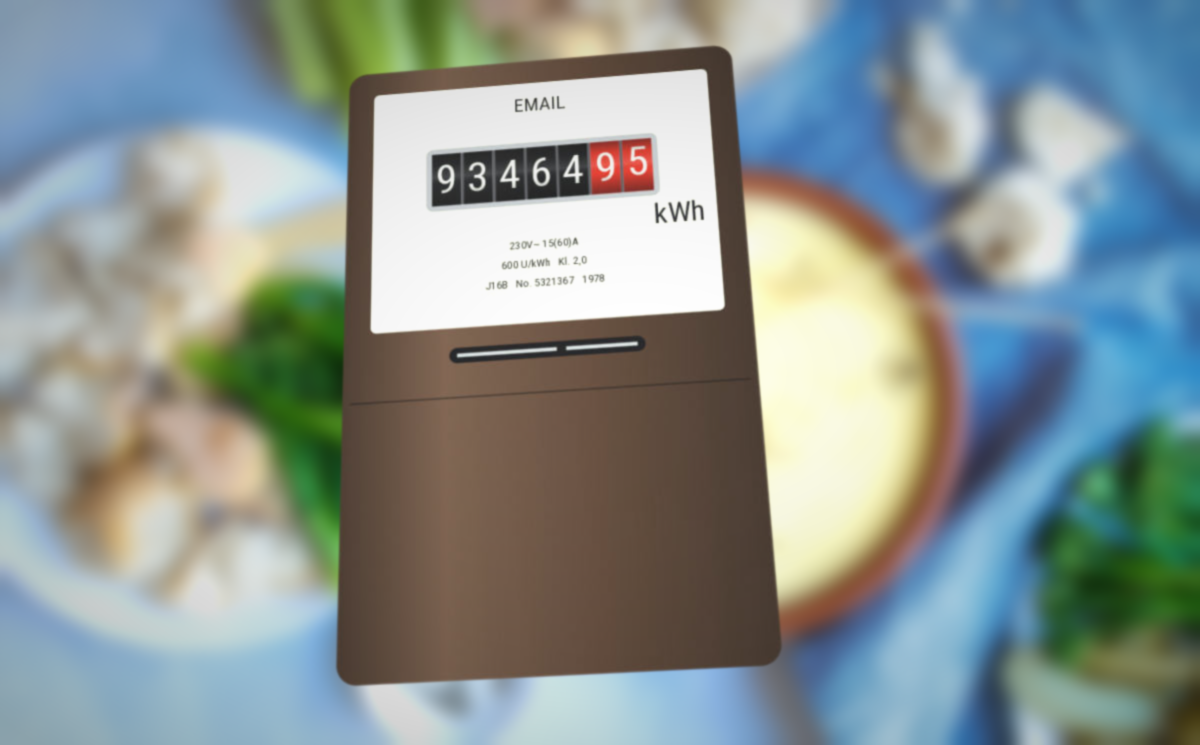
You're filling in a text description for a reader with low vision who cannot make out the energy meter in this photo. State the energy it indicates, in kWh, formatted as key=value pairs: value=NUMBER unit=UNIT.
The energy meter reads value=93464.95 unit=kWh
